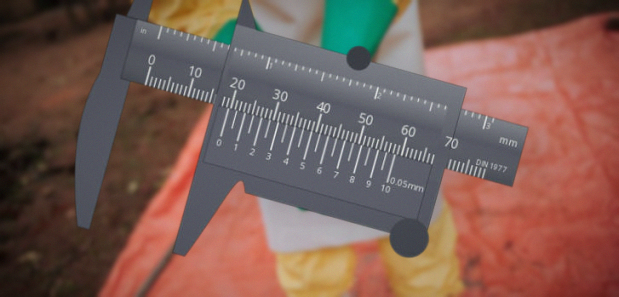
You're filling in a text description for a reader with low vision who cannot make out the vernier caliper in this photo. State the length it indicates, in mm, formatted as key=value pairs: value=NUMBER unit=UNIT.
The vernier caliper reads value=19.5 unit=mm
